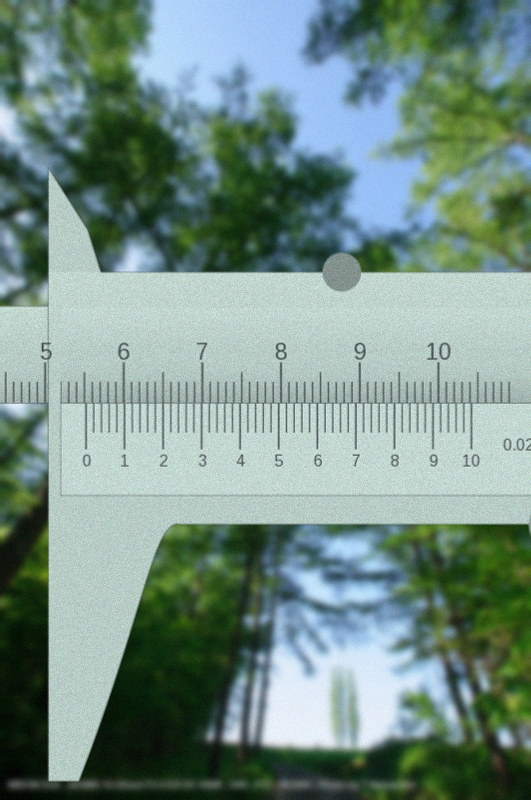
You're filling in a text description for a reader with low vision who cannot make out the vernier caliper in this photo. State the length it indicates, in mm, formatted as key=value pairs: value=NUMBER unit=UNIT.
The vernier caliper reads value=55.2 unit=mm
